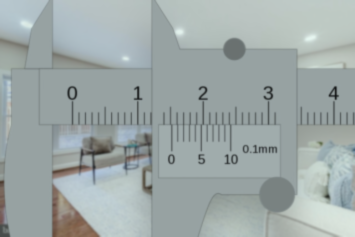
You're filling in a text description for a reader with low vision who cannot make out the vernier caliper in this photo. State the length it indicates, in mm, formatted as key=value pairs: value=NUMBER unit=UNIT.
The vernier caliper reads value=15.2 unit=mm
